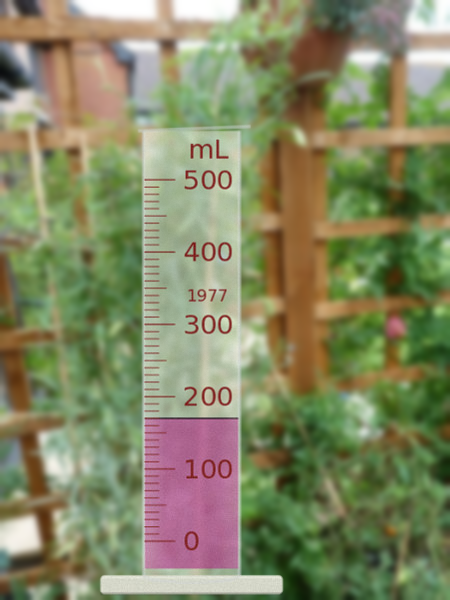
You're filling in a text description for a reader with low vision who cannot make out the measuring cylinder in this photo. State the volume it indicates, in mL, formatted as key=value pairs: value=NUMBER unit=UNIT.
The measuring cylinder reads value=170 unit=mL
